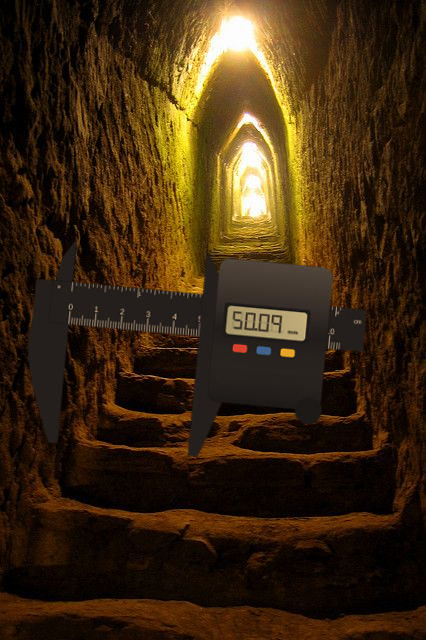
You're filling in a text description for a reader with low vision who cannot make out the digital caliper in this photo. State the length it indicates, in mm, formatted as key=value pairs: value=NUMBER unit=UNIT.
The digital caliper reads value=50.09 unit=mm
